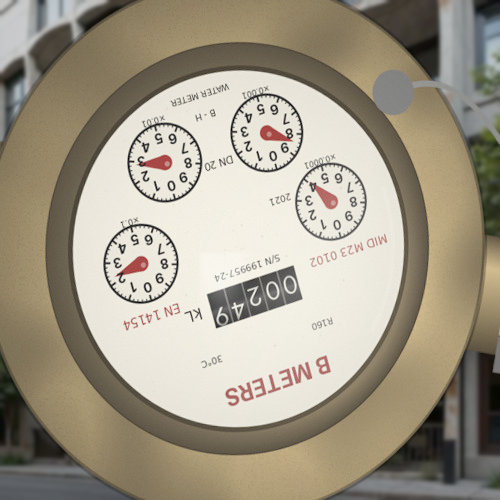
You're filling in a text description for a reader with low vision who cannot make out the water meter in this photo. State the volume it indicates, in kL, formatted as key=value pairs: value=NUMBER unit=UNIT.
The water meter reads value=249.2284 unit=kL
